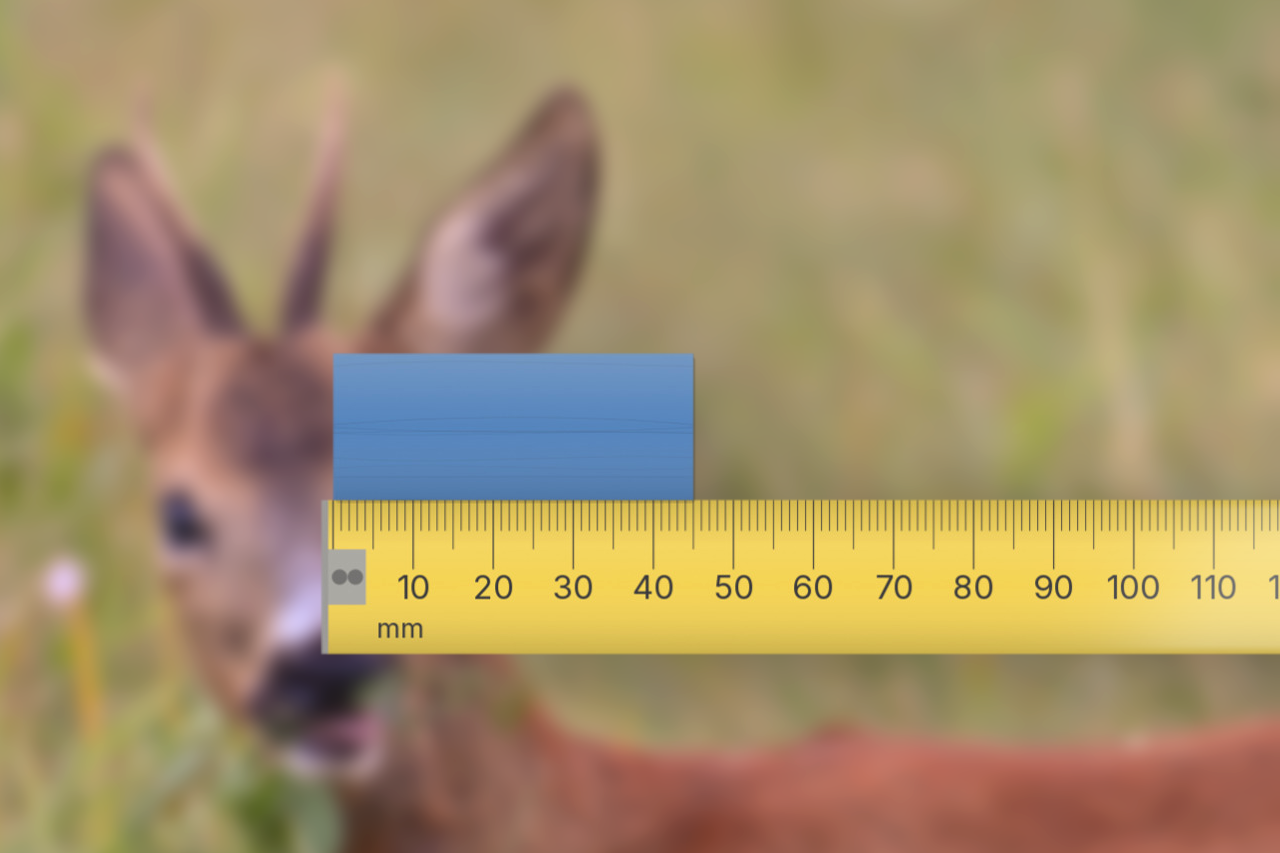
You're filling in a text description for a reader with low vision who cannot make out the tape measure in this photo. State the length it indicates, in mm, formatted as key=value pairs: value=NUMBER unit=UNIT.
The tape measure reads value=45 unit=mm
